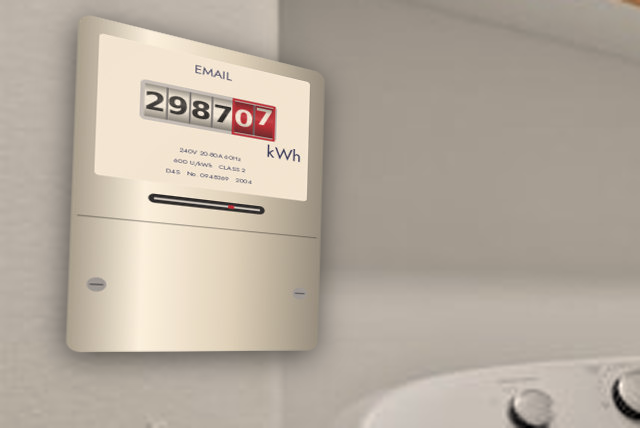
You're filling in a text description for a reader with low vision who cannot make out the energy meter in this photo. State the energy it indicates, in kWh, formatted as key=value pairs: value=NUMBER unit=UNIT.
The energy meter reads value=2987.07 unit=kWh
